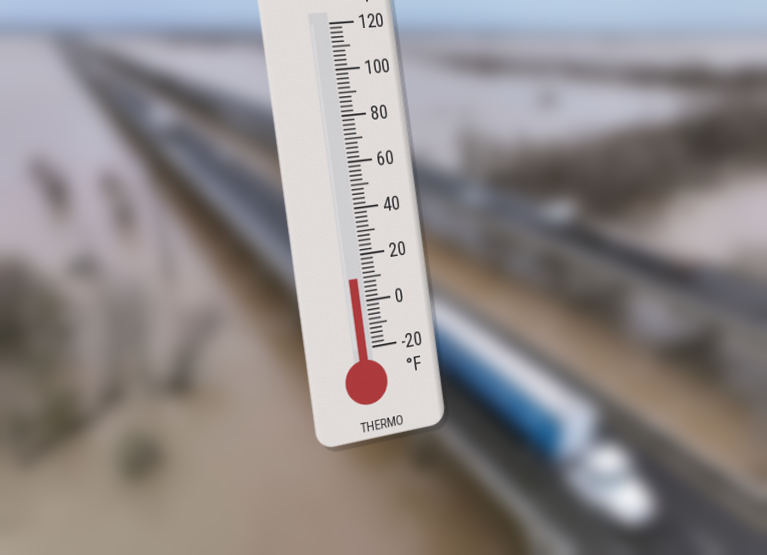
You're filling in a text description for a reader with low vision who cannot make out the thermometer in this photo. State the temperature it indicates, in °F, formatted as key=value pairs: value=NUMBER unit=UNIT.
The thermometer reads value=10 unit=°F
